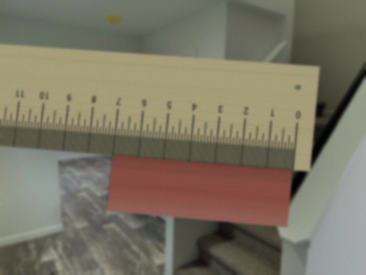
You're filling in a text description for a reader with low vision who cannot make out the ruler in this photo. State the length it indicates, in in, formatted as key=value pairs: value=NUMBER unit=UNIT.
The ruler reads value=7 unit=in
